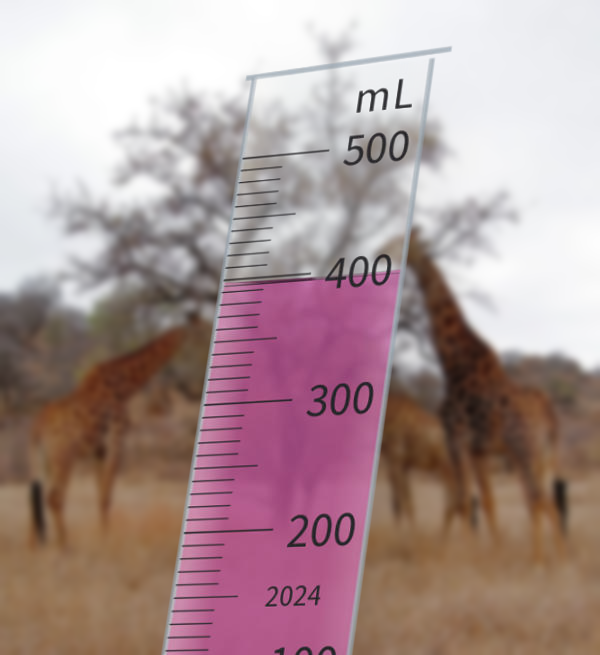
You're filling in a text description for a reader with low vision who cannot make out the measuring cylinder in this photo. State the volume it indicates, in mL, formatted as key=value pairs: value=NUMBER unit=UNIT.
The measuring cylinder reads value=395 unit=mL
